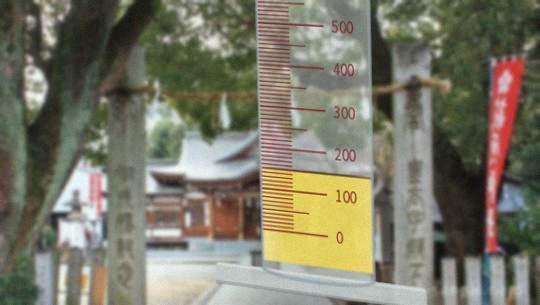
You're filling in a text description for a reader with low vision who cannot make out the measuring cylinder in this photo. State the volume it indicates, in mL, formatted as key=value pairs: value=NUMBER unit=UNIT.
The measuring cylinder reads value=150 unit=mL
